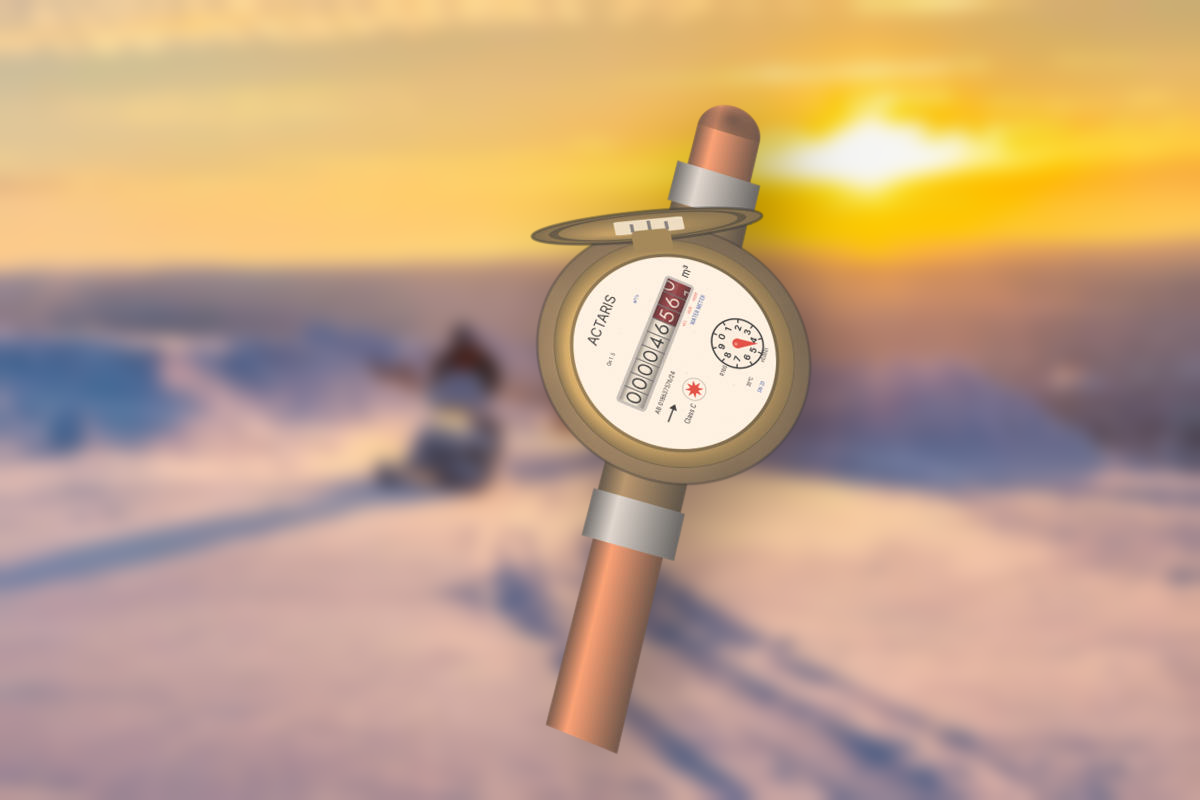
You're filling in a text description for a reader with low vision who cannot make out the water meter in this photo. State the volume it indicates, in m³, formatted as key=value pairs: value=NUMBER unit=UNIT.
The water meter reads value=46.5604 unit=m³
